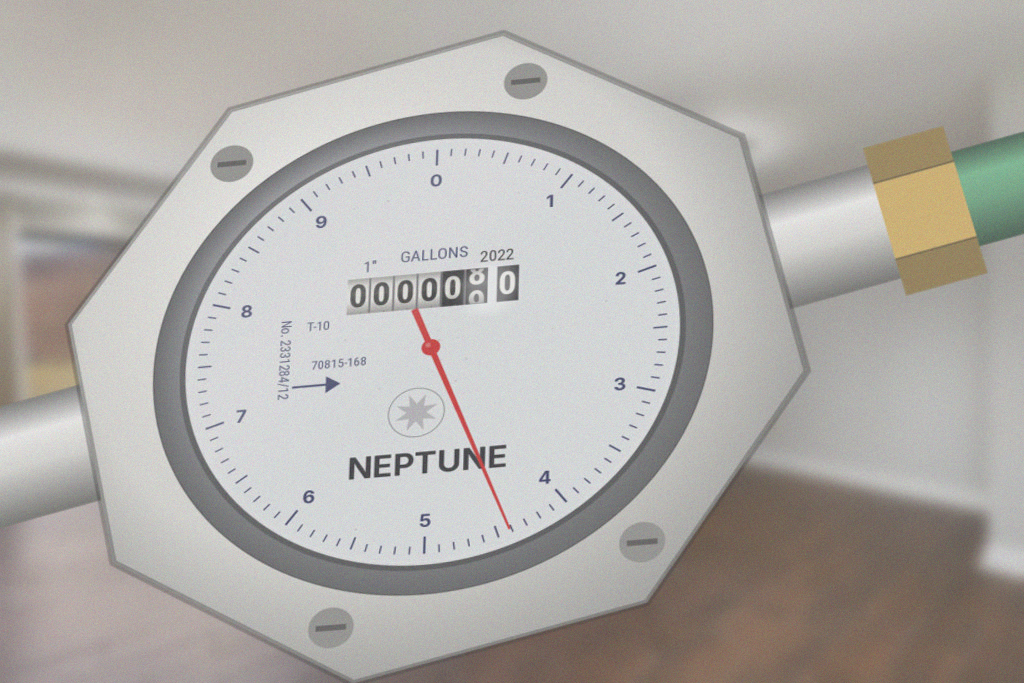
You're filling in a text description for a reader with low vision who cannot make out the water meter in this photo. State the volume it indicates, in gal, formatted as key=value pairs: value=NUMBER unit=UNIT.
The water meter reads value=84.4 unit=gal
